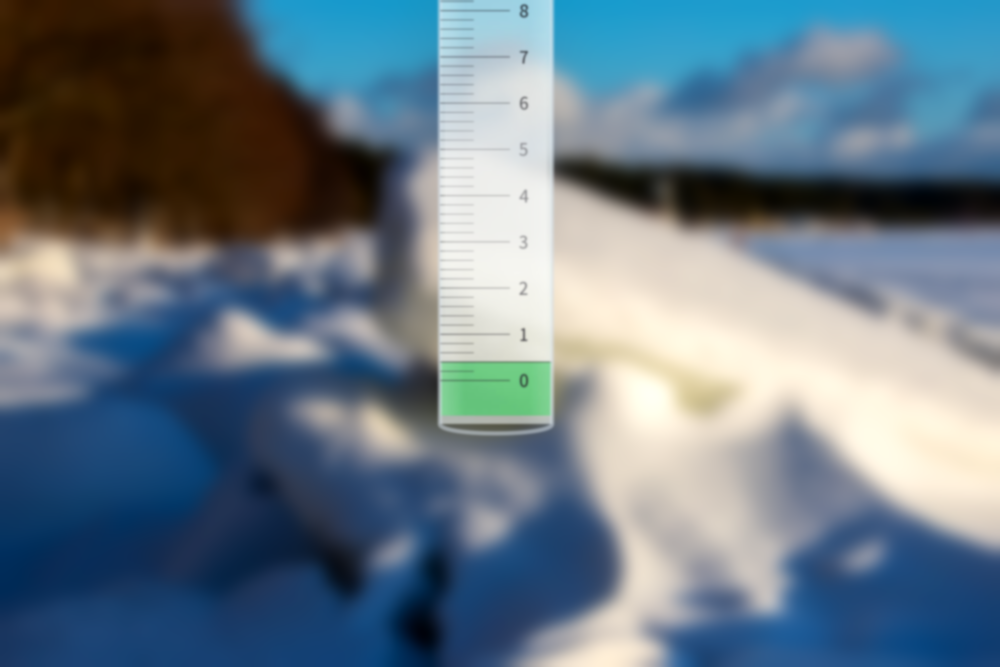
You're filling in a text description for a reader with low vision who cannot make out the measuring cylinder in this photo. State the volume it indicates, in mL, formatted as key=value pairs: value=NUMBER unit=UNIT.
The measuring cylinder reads value=0.4 unit=mL
